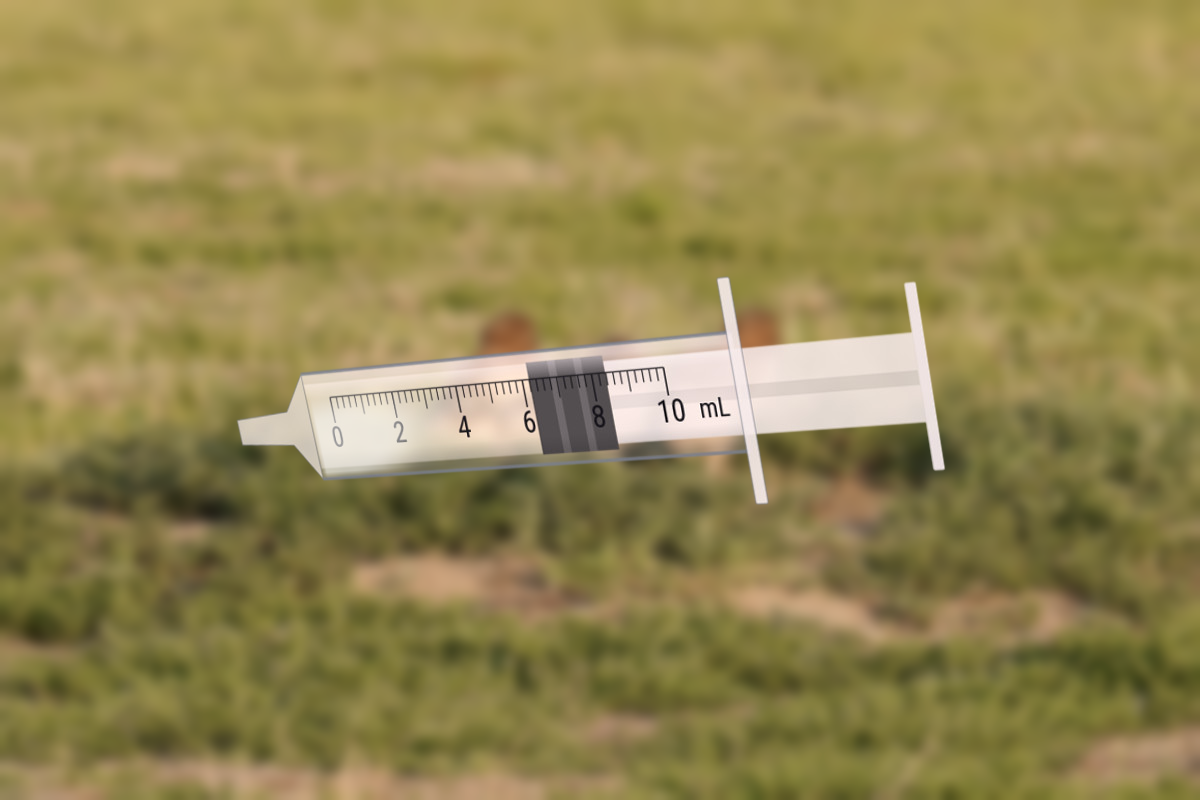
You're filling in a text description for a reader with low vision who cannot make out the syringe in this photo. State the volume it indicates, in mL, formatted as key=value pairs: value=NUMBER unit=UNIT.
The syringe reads value=6.2 unit=mL
